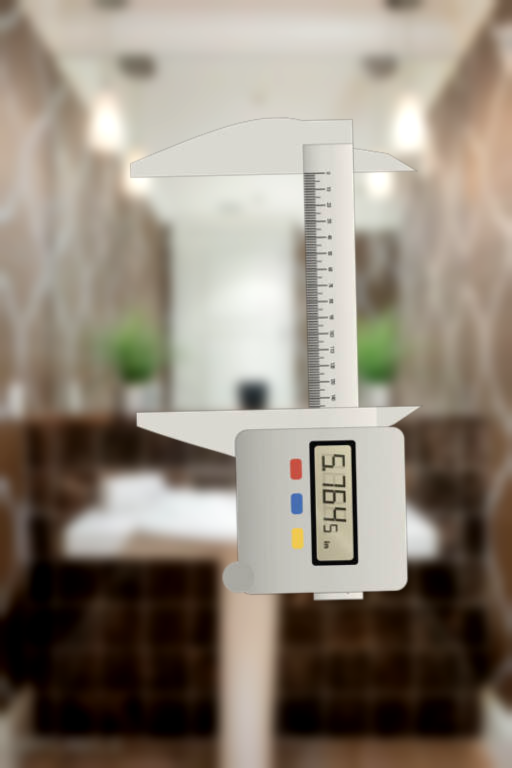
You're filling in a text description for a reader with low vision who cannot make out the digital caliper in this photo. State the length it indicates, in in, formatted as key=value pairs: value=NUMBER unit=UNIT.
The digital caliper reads value=5.7645 unit=in
